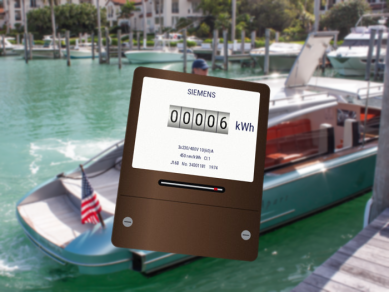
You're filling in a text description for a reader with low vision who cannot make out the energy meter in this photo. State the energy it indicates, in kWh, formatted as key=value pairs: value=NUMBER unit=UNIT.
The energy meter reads value=6 unit=kWh
